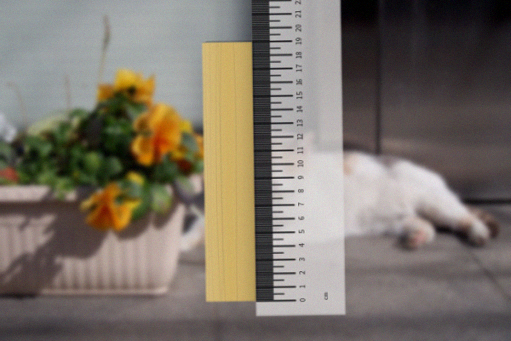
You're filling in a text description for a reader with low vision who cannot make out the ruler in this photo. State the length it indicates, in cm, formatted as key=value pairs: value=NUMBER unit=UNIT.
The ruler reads value=19 unit=cm
